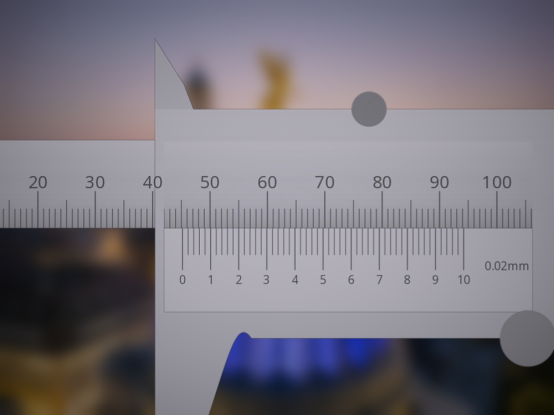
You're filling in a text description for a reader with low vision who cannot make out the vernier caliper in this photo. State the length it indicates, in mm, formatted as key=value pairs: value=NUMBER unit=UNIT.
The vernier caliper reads value=45.2 unit=mm
